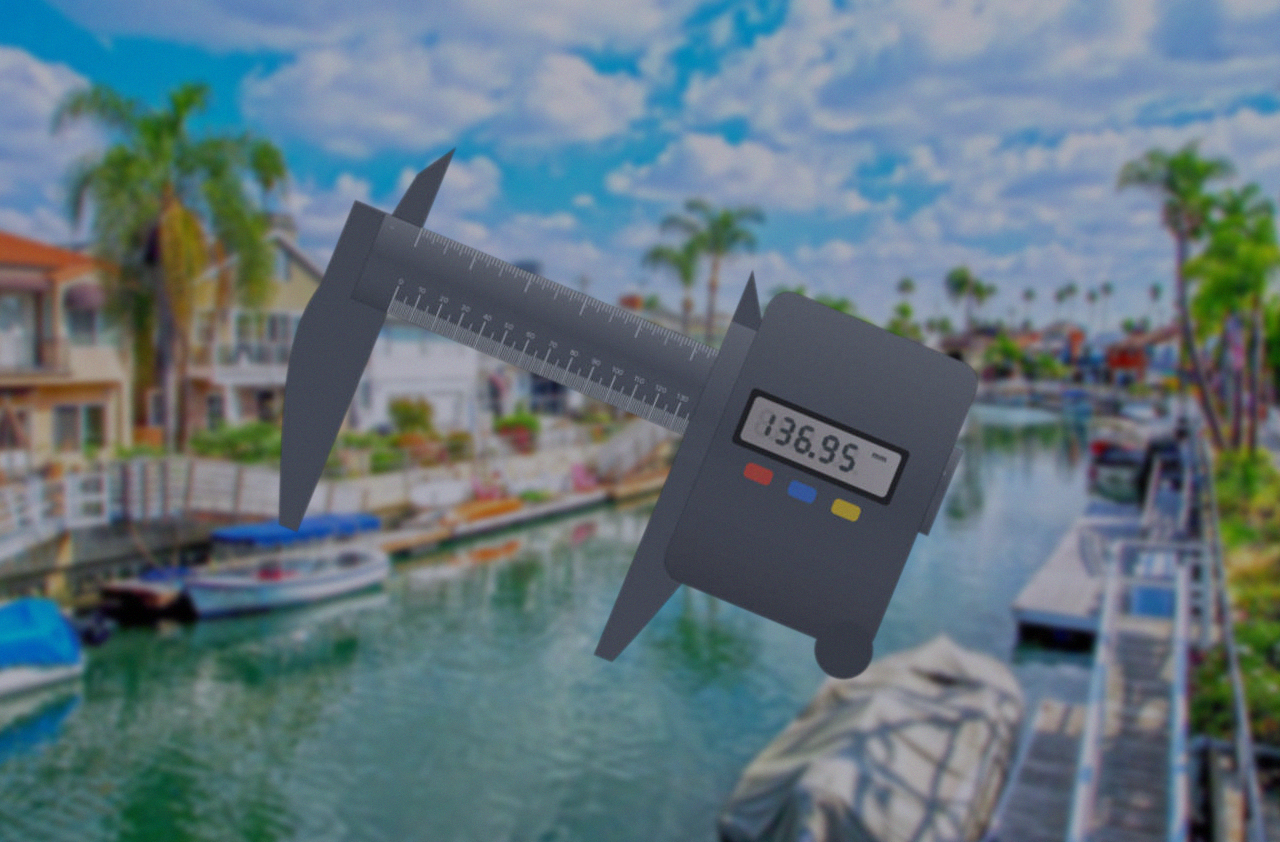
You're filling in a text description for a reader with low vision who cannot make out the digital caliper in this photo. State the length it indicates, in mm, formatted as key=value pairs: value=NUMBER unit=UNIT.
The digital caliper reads value=136.95 unit=mm
